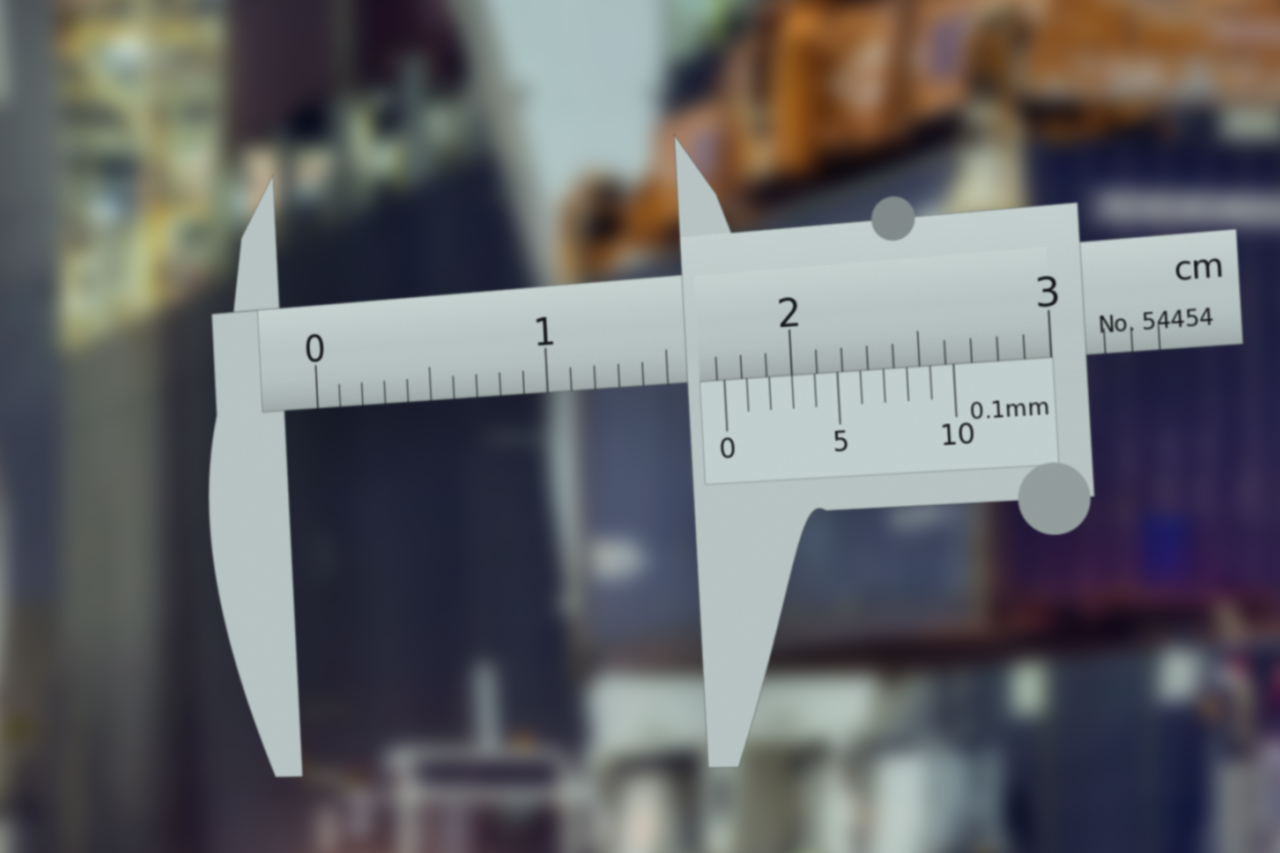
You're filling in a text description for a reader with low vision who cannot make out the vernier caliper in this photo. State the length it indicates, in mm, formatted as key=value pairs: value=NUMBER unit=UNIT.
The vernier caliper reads value=17.3 unit=mm
